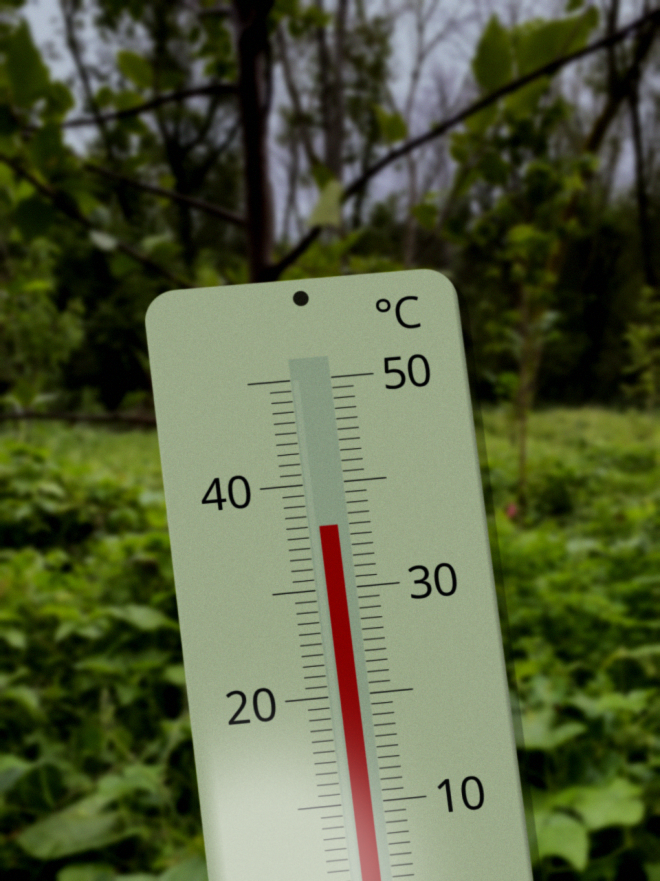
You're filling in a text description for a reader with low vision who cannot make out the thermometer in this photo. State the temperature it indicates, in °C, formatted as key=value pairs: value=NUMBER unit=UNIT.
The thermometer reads value=36 unit=°C
